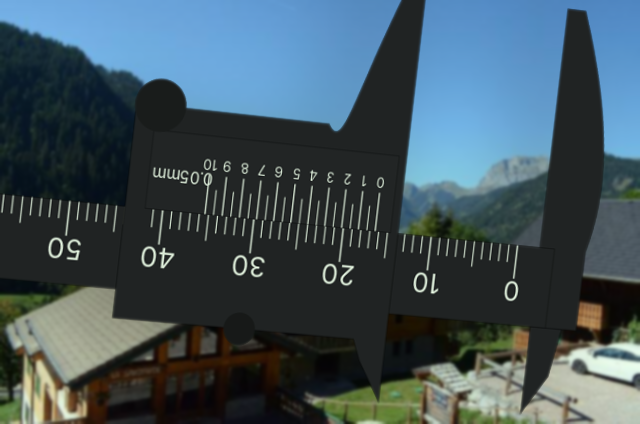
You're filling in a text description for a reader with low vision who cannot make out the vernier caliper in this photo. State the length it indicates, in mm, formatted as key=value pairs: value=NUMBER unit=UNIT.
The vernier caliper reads value=16.4 unit=mm
